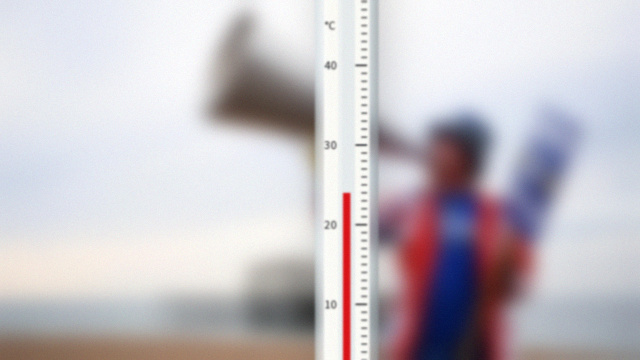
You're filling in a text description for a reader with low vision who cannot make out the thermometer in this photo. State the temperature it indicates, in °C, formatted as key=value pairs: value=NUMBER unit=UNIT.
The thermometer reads value=24 unit=°C
